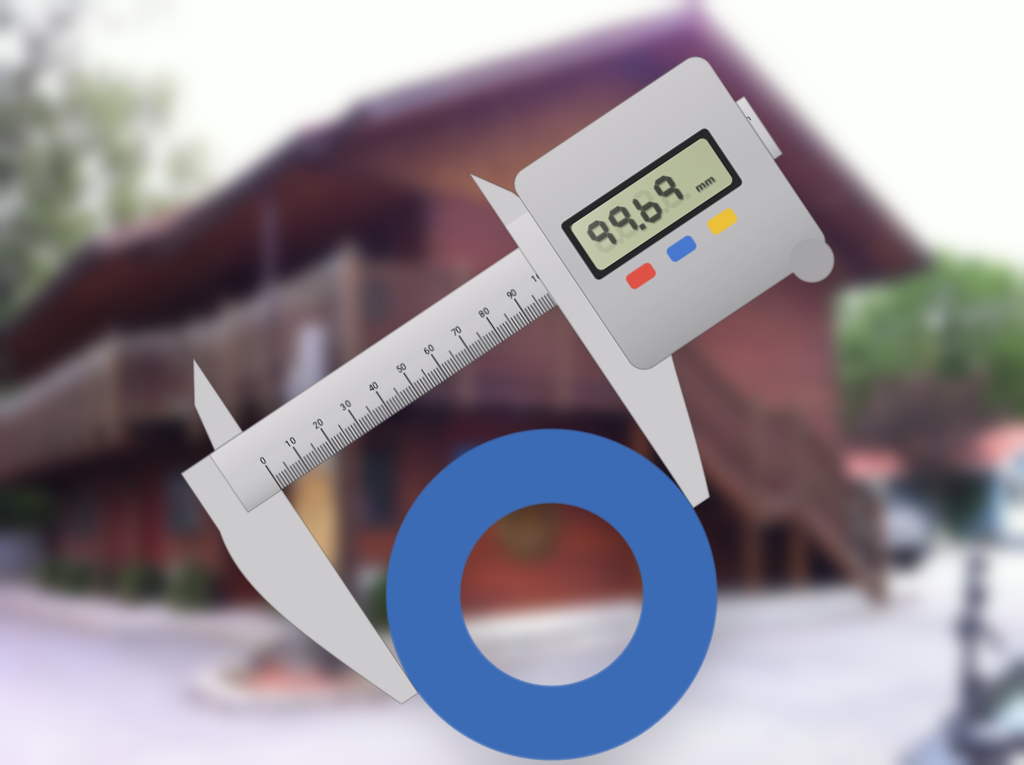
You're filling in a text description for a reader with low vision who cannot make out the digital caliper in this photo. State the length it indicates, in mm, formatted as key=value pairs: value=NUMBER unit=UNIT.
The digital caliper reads value=99.69 unit=mm
